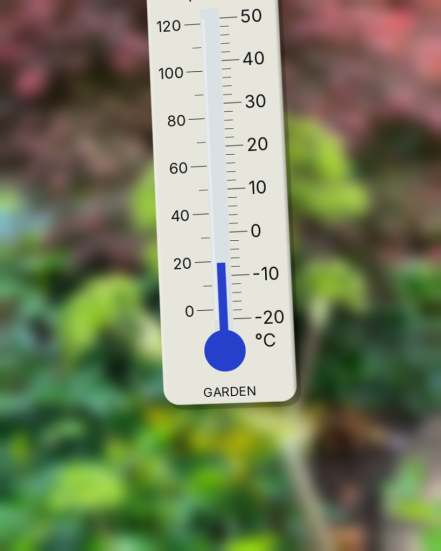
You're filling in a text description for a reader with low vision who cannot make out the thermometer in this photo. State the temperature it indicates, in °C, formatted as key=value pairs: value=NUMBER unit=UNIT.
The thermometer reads value=-7 unit=°C
